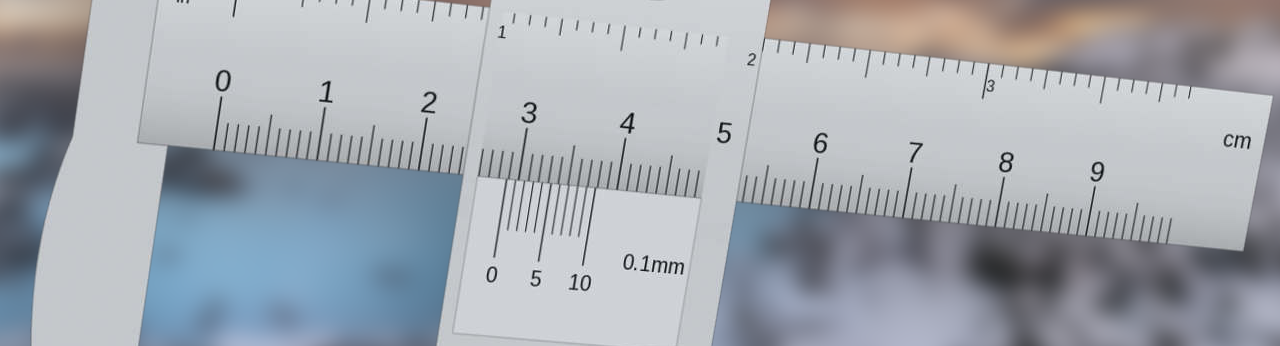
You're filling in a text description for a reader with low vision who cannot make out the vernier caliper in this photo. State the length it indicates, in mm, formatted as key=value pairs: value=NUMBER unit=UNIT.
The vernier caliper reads value=28.8 unit=mm
